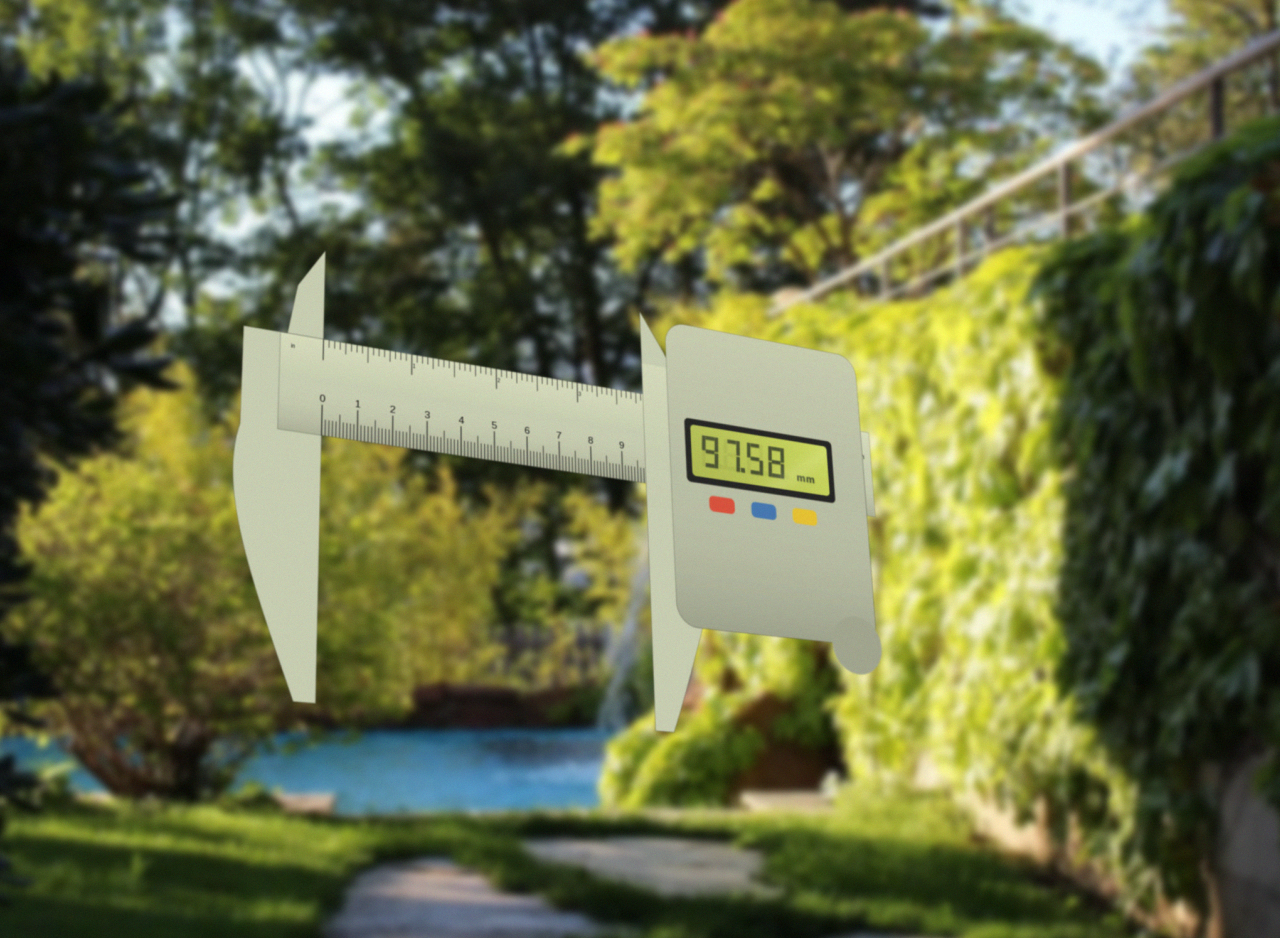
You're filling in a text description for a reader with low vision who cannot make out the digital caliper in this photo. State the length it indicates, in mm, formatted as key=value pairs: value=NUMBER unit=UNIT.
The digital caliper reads value=97.58 unit=mm
